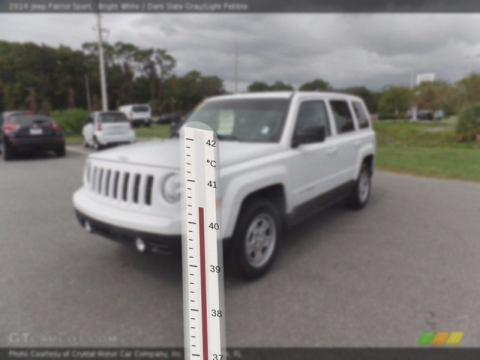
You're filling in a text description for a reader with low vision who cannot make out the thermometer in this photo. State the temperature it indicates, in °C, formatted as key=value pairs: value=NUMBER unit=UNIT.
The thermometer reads value=40.4 unit=°C
